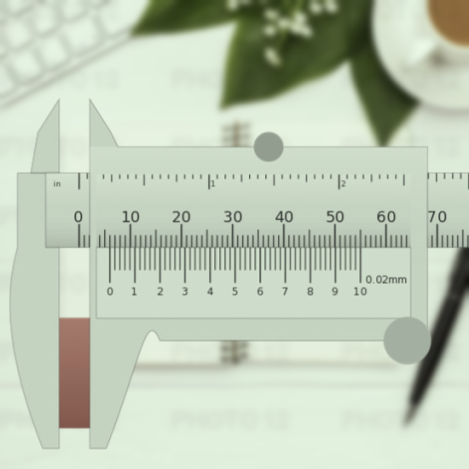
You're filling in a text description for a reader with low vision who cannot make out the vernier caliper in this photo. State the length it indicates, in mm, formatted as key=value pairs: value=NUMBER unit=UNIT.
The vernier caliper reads value=6.0 unit=mm
